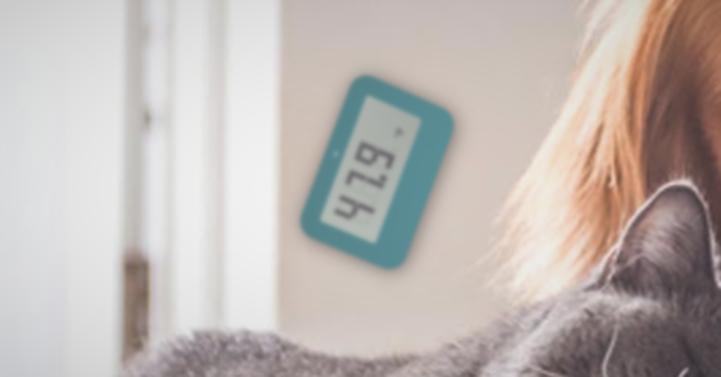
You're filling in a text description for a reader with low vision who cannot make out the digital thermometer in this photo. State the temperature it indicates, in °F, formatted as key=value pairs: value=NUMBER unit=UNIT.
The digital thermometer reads value=47.9 unit=°F
